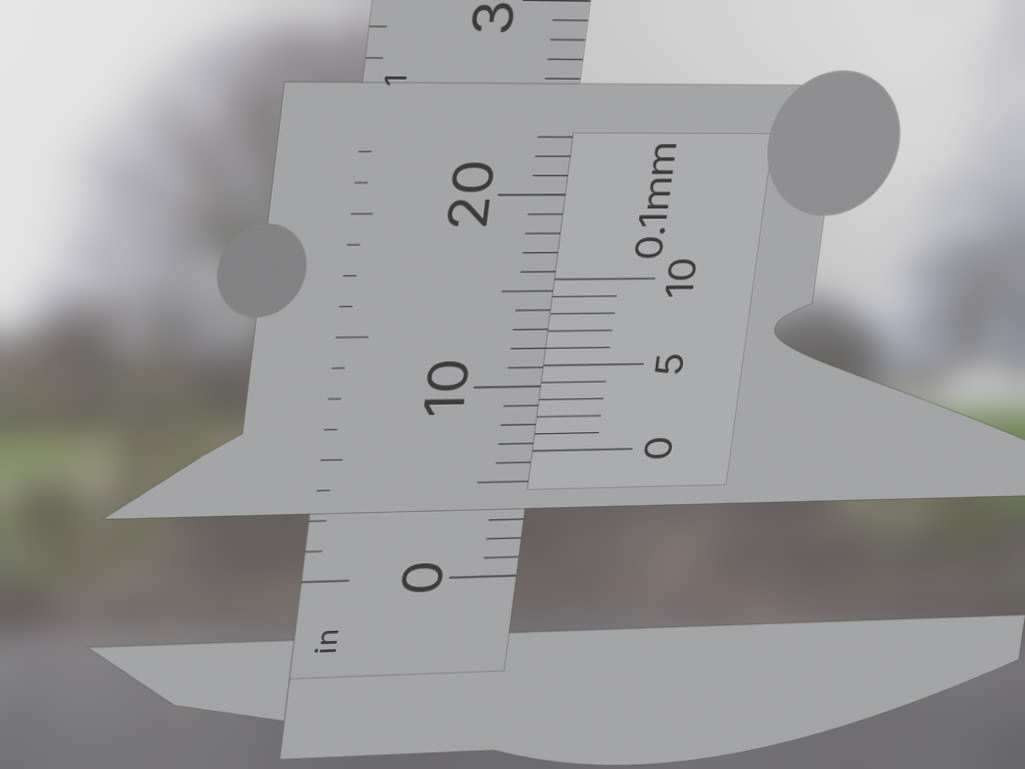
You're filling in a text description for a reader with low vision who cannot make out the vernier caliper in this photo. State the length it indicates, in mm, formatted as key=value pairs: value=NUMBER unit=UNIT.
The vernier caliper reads value=6.6 unit=mm
